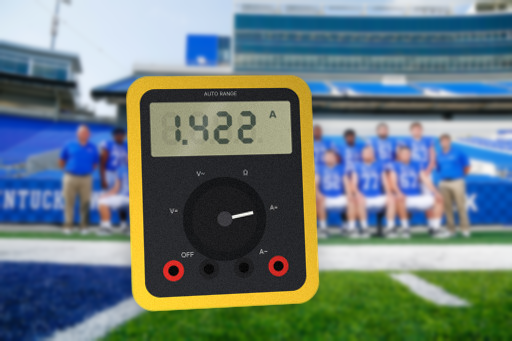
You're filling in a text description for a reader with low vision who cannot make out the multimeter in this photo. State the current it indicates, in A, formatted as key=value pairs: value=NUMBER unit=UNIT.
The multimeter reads value=1.422 unit=A
